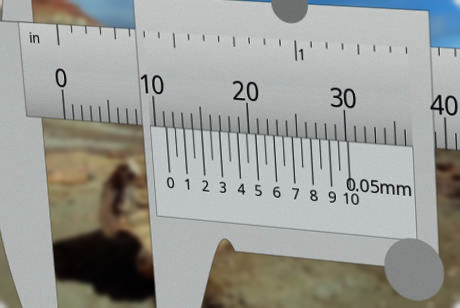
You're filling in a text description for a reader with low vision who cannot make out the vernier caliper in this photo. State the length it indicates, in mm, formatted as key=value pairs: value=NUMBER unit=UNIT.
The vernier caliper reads value=11.2 unit=mm
